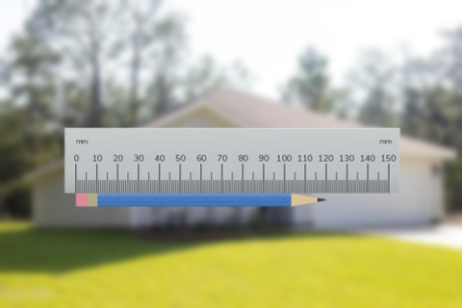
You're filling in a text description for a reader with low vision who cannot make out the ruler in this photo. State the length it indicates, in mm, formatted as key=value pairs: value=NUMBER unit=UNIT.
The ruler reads value=120 unit=mm
